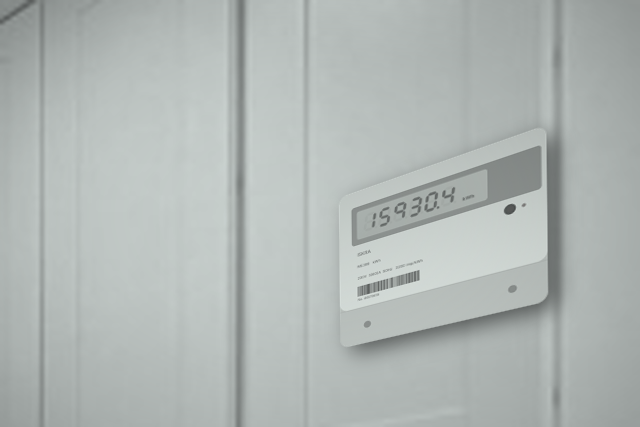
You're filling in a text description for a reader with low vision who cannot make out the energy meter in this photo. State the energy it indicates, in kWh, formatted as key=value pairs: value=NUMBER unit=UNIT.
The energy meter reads value=15930.4 unit=kWh
